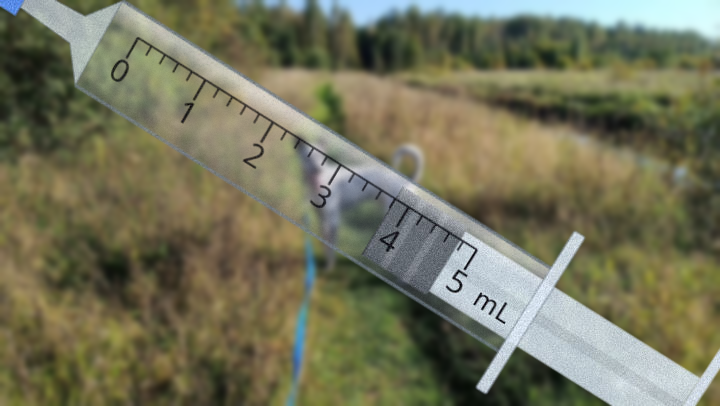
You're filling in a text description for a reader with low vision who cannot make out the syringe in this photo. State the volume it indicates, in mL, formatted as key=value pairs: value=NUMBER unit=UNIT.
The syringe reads value=3.8 unit=mL
